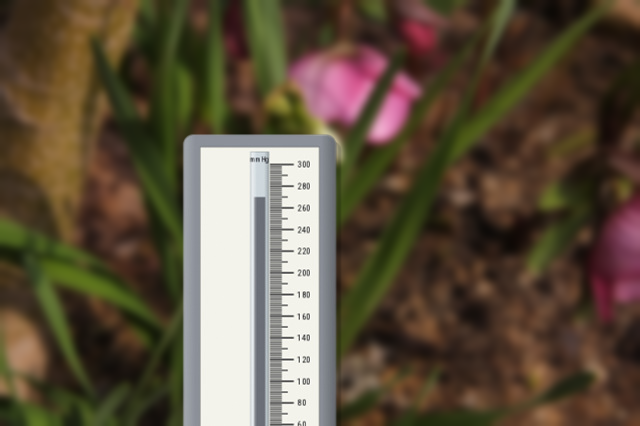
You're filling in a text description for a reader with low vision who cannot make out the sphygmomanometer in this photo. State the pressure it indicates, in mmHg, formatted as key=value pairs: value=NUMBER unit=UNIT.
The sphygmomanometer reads value=270 unit=mmHg
